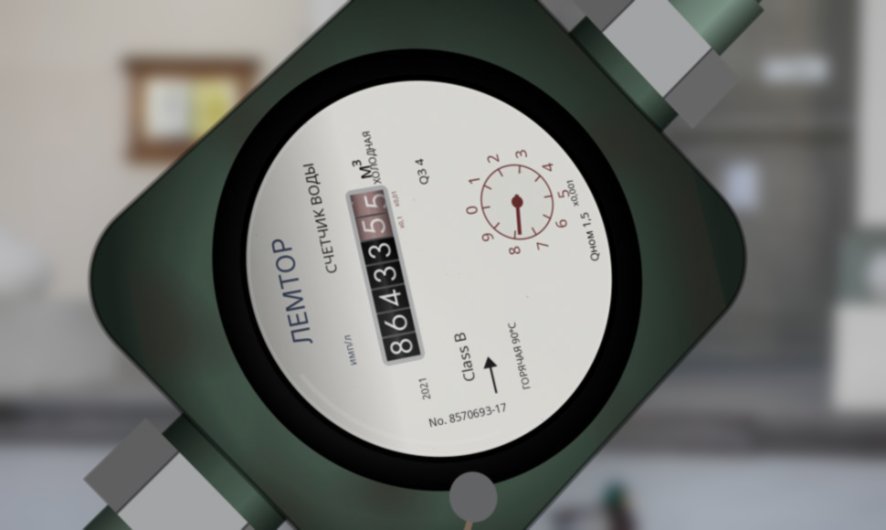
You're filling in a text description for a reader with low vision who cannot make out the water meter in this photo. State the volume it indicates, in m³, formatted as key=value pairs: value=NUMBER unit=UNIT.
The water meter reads value=86433.547 unit=m³
